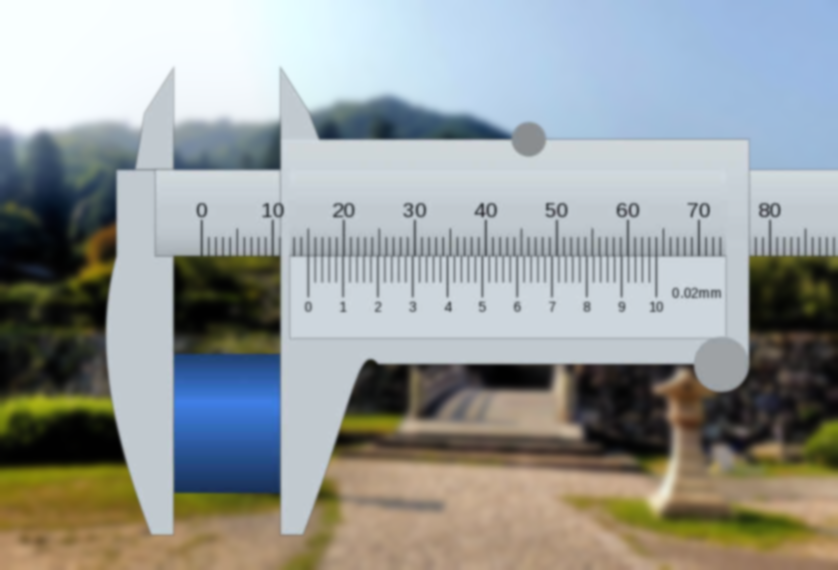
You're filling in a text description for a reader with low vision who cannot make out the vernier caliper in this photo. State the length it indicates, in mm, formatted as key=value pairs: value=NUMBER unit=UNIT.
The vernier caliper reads value=15.0 unit=mm
